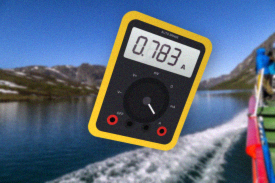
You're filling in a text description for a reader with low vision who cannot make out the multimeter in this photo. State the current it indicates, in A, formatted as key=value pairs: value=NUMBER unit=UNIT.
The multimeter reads value=0.783 unit=A
